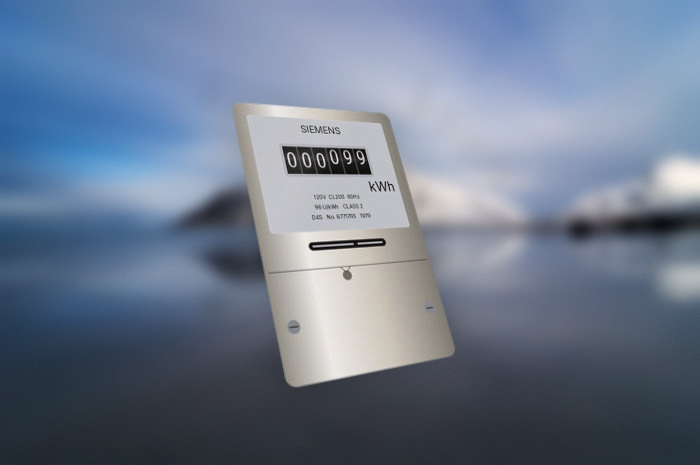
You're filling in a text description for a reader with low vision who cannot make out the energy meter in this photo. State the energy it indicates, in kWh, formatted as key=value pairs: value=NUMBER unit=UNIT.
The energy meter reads value=99 unit=kWh
